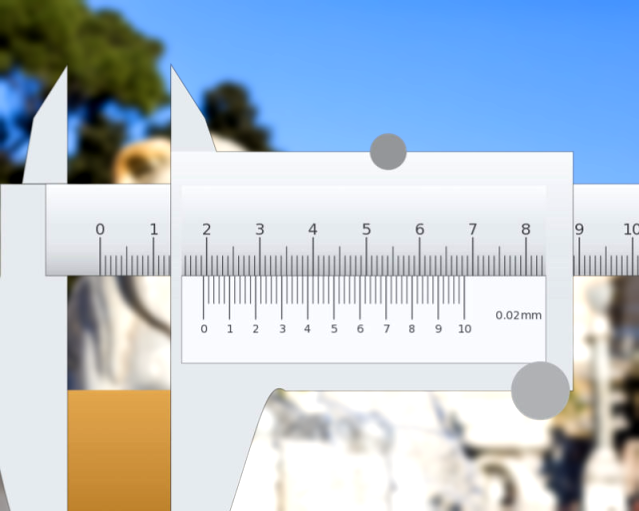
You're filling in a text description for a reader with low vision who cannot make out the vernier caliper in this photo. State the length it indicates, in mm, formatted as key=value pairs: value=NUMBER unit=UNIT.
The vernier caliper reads value=19.4 unit=mm
